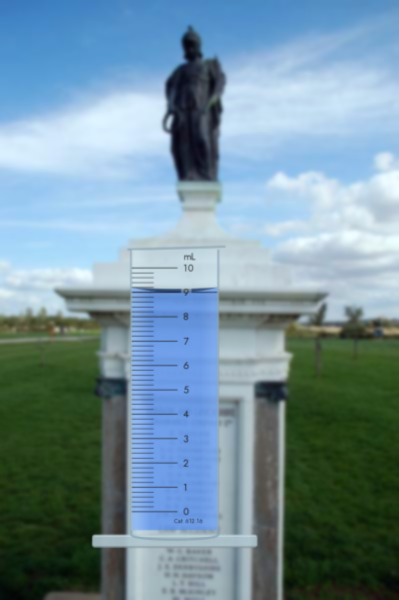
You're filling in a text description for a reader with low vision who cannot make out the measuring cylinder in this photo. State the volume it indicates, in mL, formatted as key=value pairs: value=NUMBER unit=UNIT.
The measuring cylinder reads value=9 unit=mL
